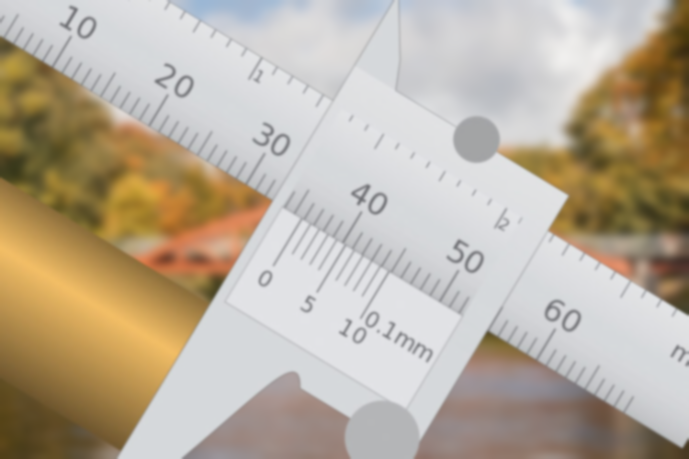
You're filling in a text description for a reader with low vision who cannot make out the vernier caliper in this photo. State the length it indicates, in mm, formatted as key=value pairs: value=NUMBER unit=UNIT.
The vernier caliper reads value=35.8 unit=mm
